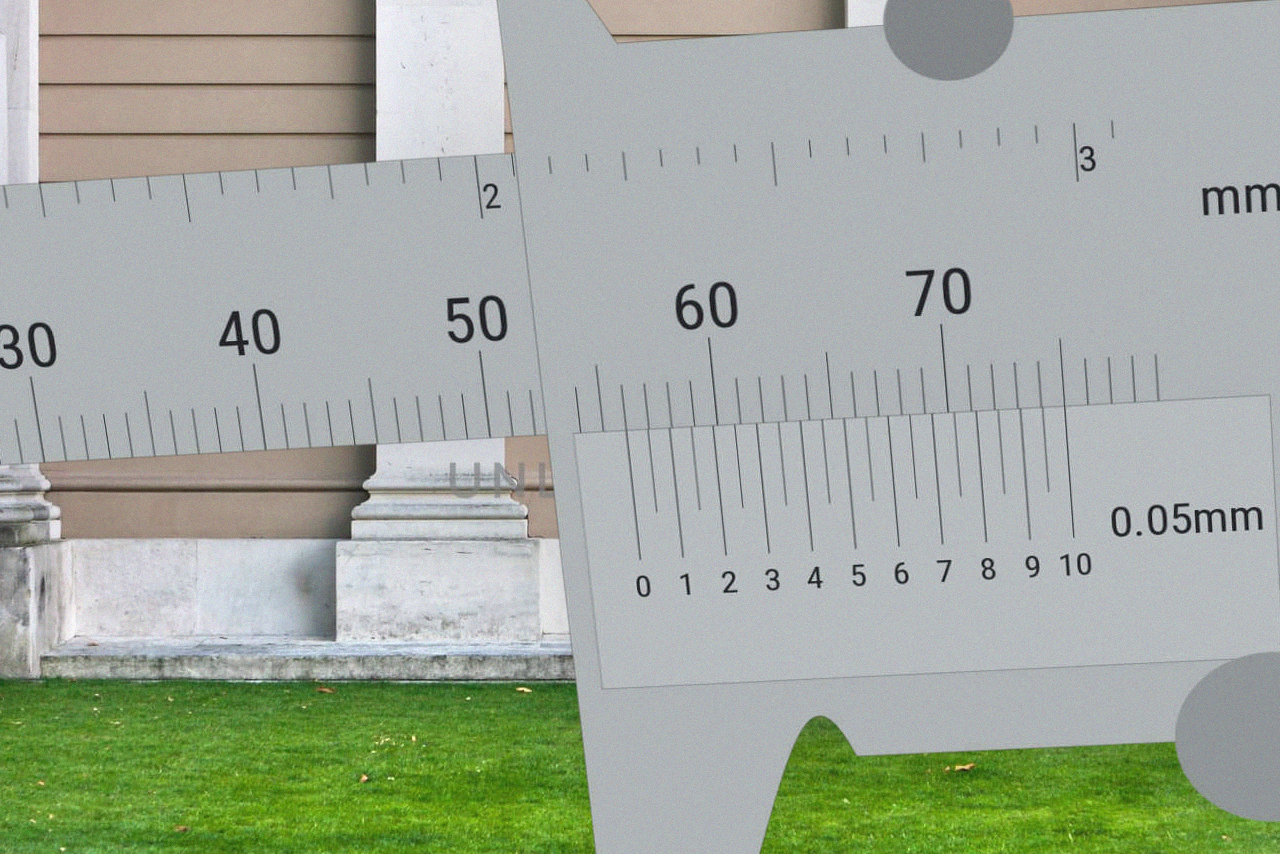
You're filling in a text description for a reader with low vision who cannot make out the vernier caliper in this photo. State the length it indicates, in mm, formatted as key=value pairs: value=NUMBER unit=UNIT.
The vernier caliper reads value=56.0 unit=mm
